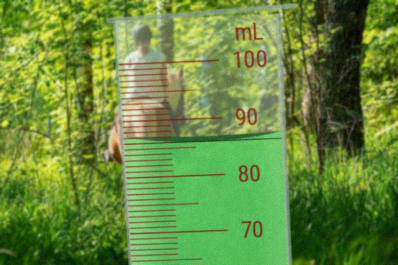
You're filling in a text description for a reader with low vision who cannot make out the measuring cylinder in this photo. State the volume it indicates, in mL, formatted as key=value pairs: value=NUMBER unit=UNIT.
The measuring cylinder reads value=86 unit=mL
